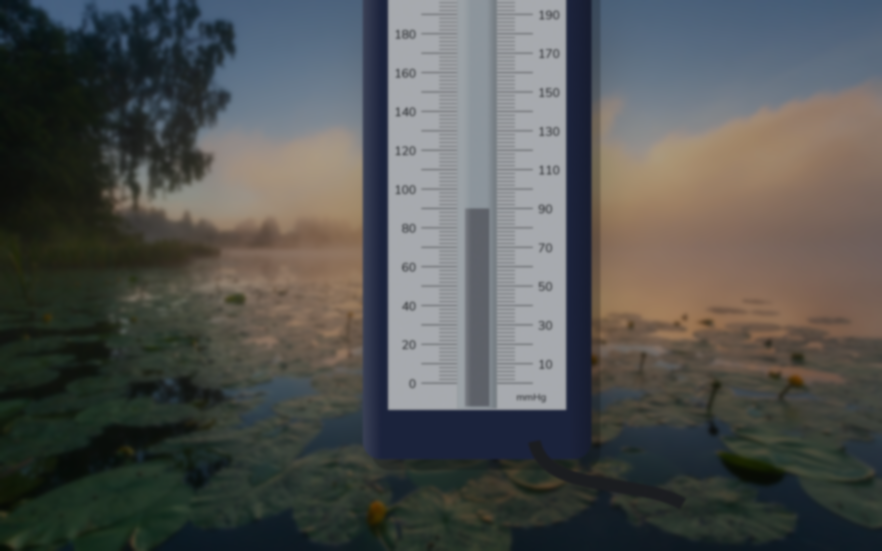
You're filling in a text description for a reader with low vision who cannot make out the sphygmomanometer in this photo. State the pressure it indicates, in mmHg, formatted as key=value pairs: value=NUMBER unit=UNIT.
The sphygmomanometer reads value=90 unit=mmHg
